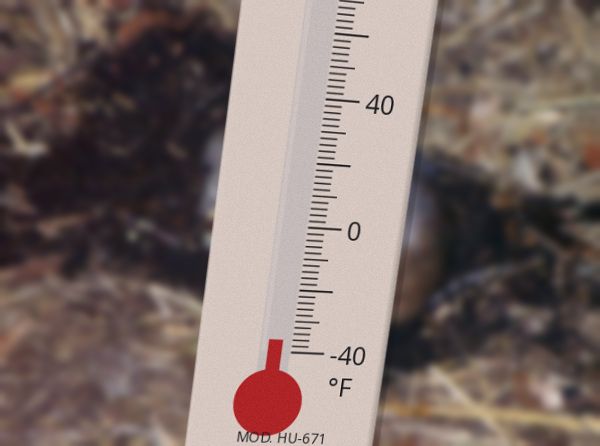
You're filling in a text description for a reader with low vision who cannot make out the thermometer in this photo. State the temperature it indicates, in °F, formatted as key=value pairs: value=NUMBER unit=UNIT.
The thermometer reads value=-36 unit=°F
